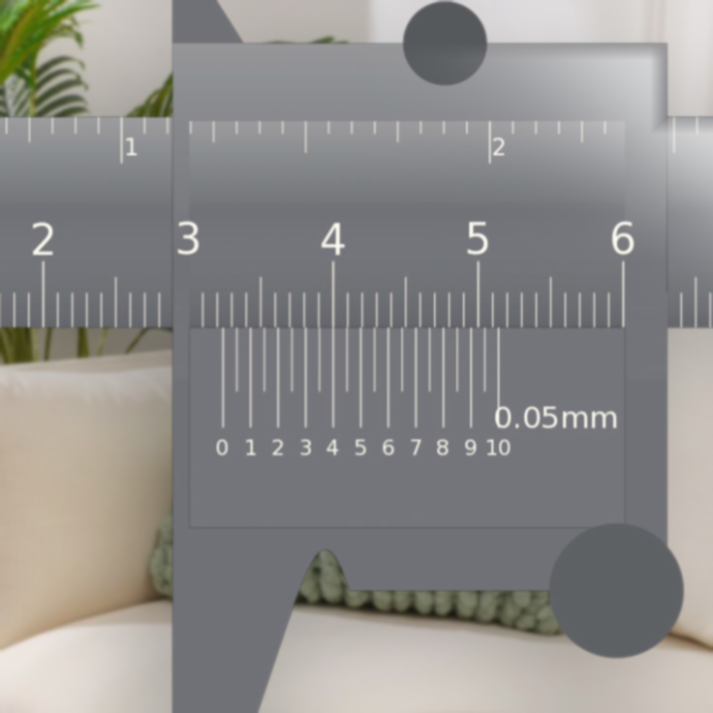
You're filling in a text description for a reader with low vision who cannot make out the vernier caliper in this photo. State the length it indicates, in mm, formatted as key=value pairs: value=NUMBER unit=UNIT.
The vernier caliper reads value=32.4 unit=mm
